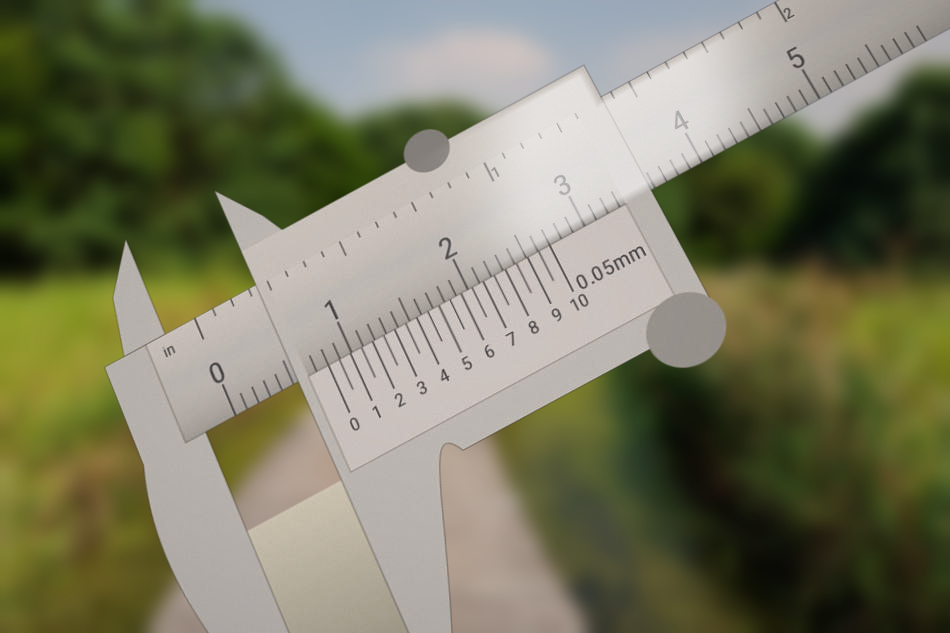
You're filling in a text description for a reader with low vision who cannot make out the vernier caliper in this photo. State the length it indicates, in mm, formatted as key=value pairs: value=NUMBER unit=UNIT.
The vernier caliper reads value=8.0 unit=mm
